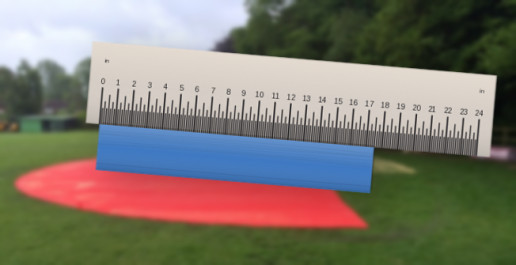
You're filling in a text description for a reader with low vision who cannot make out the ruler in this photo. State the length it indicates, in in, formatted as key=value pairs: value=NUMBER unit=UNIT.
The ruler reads value=17.5 unit=in
